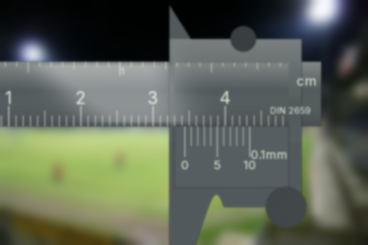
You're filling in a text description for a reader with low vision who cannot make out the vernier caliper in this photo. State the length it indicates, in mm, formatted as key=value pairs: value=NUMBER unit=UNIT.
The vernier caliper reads value=34.4 unit=mm
